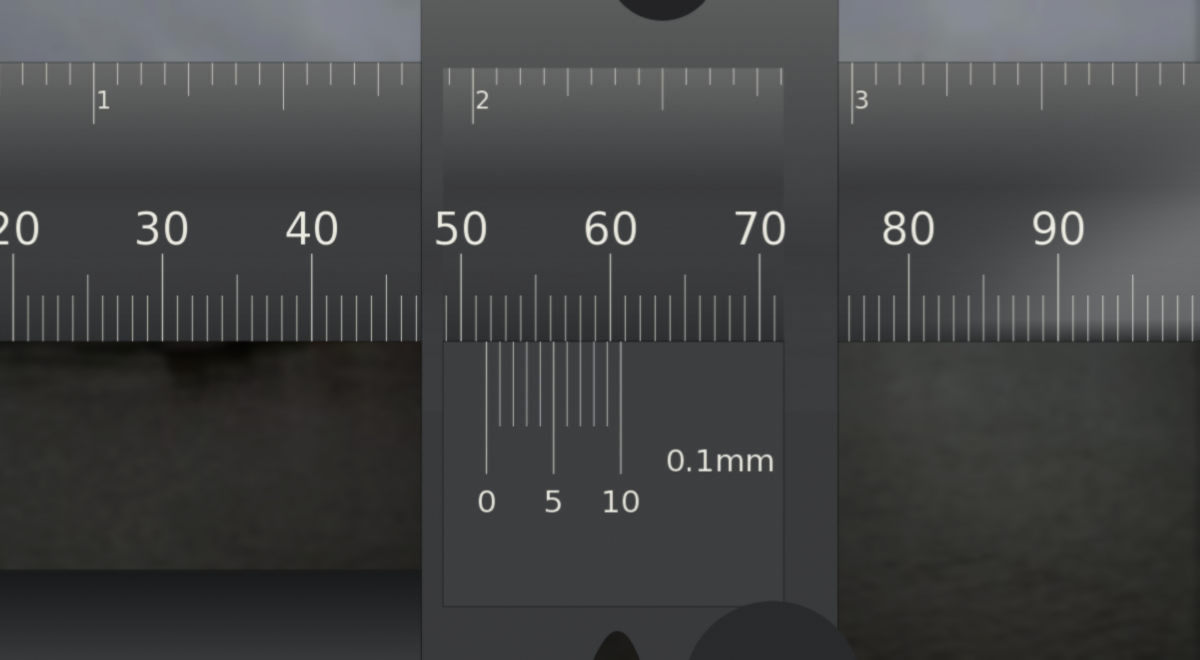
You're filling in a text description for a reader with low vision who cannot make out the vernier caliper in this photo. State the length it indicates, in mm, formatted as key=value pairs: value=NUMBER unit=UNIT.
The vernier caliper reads value=51.7 unit=mm
